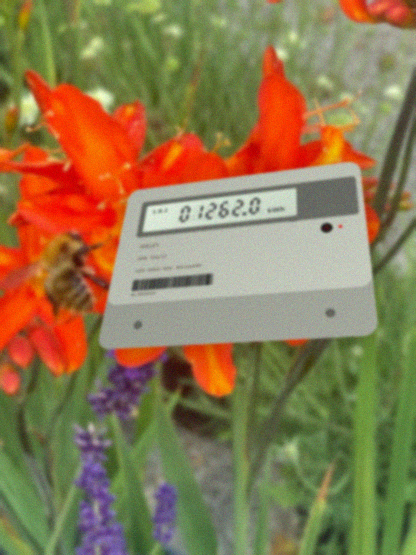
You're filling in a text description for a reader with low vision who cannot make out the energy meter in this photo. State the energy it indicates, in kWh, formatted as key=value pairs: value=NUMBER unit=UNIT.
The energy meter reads value=1262.0 unit=kWh
